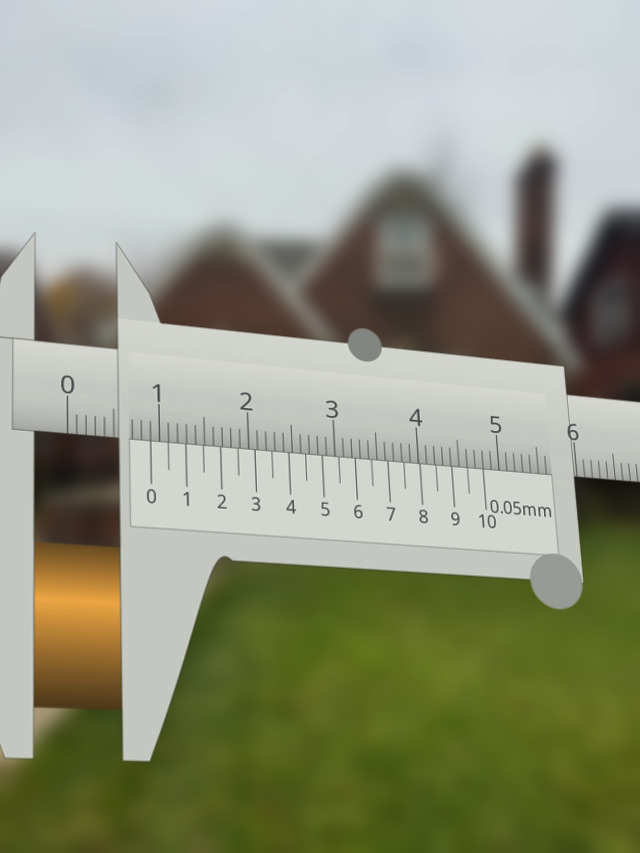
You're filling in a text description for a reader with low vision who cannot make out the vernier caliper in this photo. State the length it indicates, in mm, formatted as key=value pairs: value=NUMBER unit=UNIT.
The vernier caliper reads value=9.0 unit=mm
